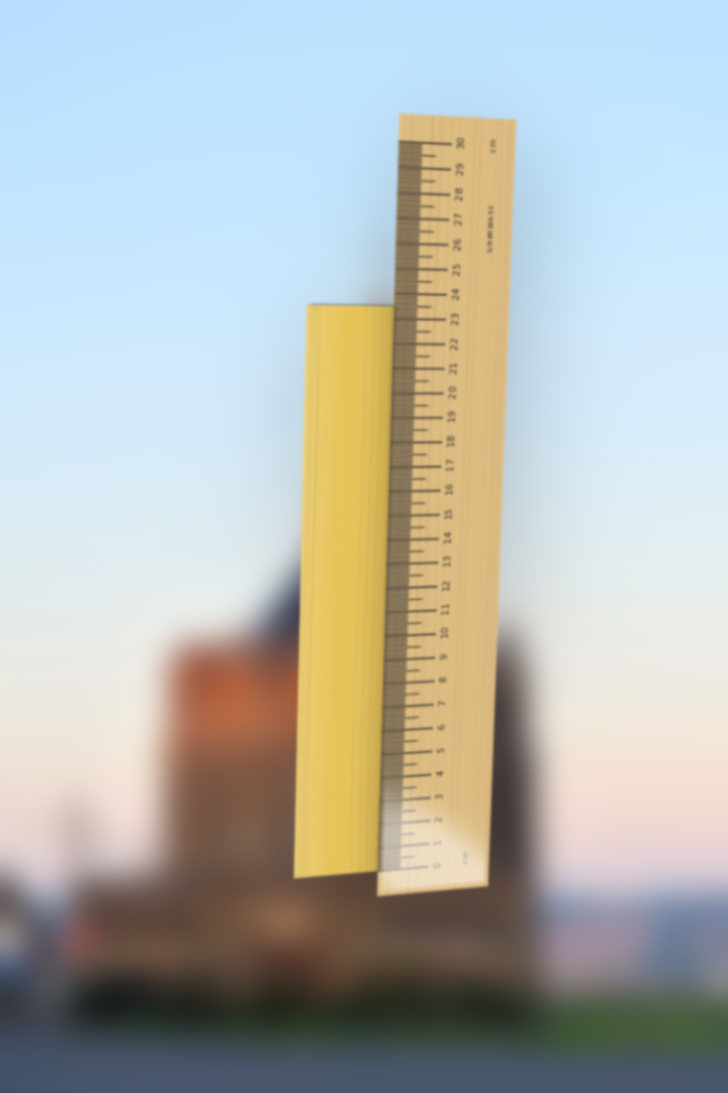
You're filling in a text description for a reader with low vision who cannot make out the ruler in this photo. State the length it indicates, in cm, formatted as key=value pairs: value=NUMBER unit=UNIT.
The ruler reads value=23.5 unit=cm
